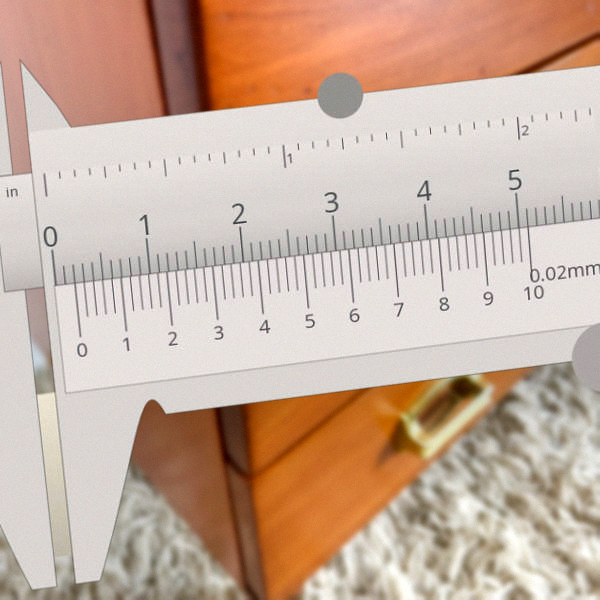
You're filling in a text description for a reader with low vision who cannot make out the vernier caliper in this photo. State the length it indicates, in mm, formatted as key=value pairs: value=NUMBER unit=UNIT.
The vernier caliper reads value=2.0 unit=mm
